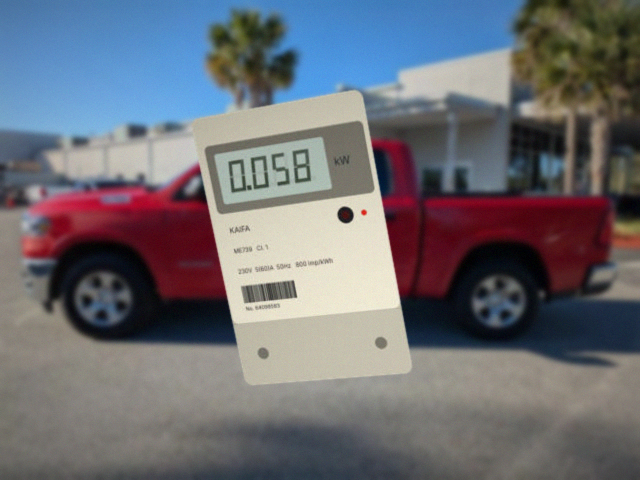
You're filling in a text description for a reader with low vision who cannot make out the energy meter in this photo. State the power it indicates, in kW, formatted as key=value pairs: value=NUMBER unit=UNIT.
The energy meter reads value=0.058 unit=kW
